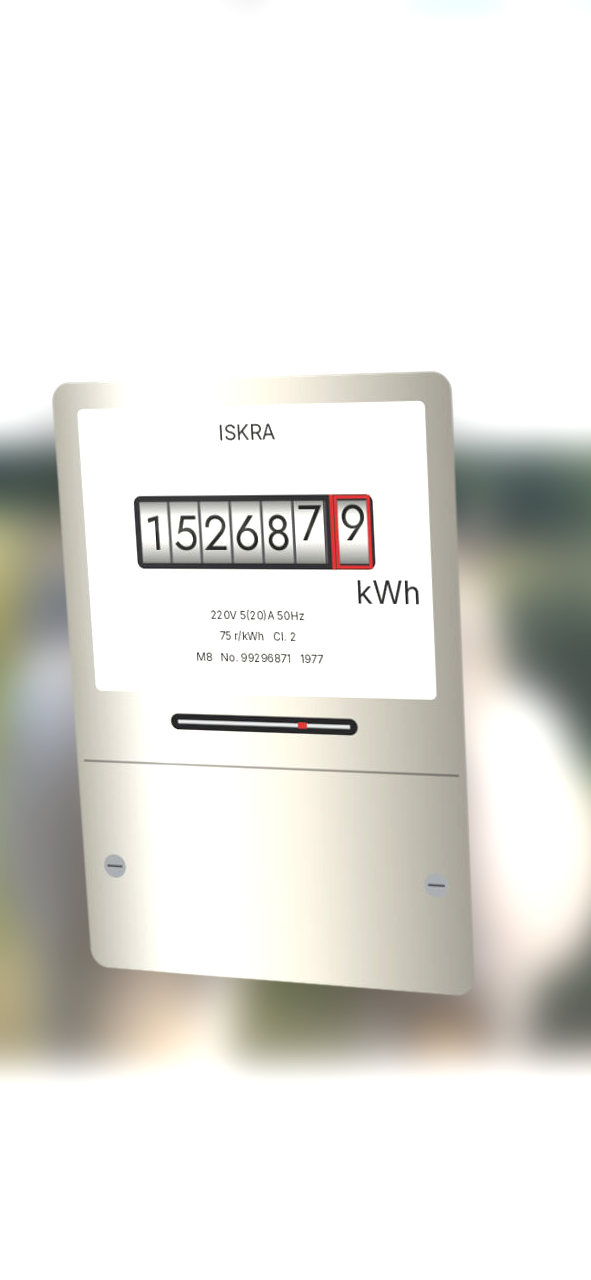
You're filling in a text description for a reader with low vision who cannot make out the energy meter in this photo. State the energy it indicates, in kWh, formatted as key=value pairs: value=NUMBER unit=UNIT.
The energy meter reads value=152687.9 unit=kWh
